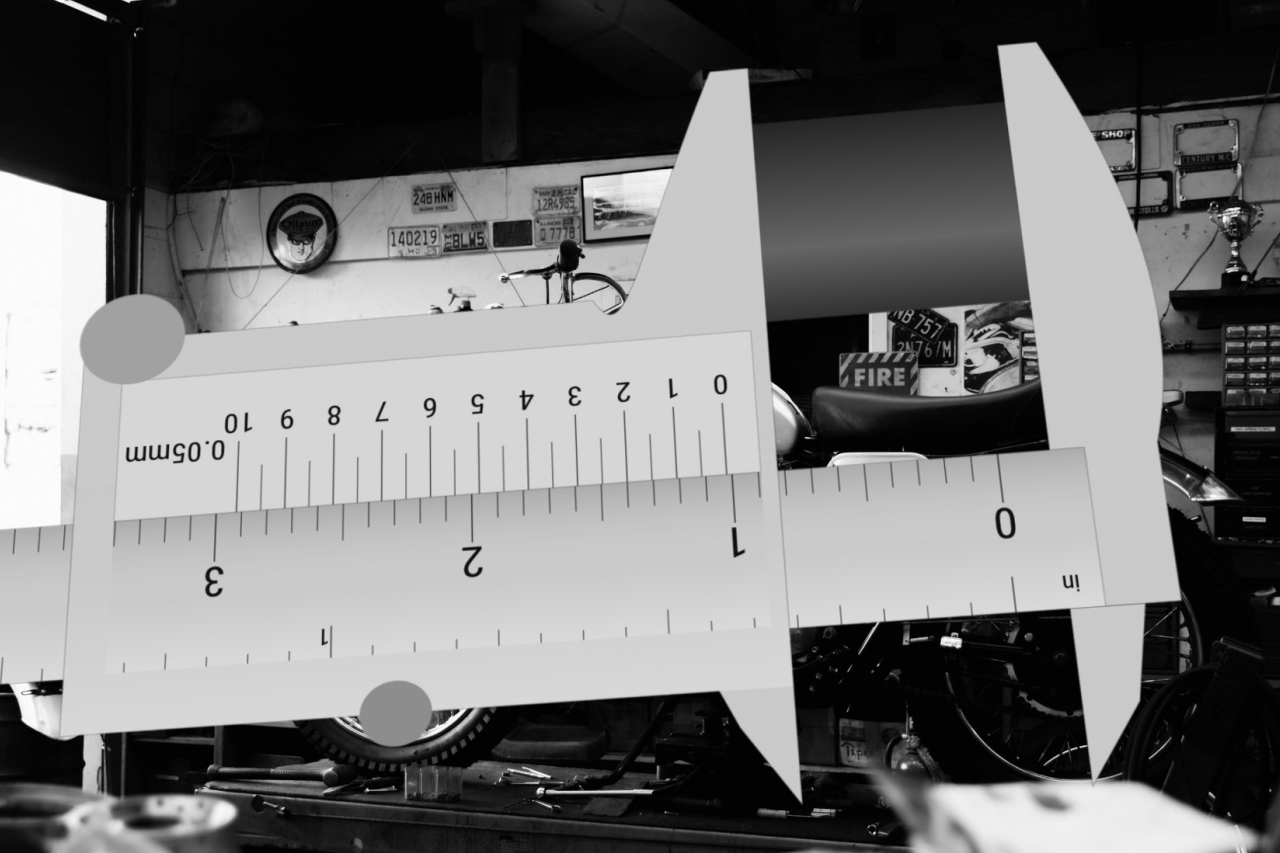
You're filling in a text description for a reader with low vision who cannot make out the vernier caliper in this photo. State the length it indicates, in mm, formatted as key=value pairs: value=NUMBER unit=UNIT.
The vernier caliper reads value=10.20 unit=mm
